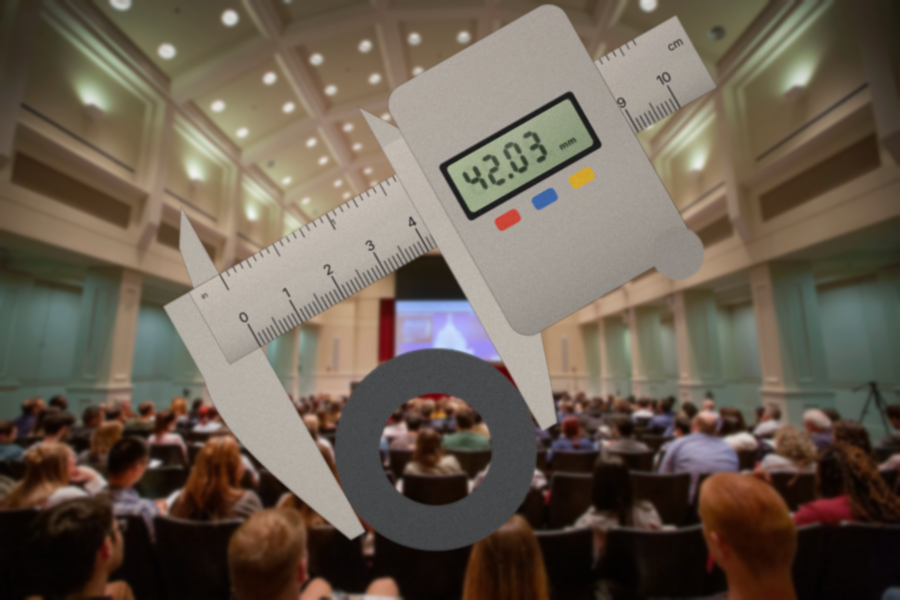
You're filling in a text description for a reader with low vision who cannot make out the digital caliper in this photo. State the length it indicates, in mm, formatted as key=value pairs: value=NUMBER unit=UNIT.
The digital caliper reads value=42.03 unit=mm
